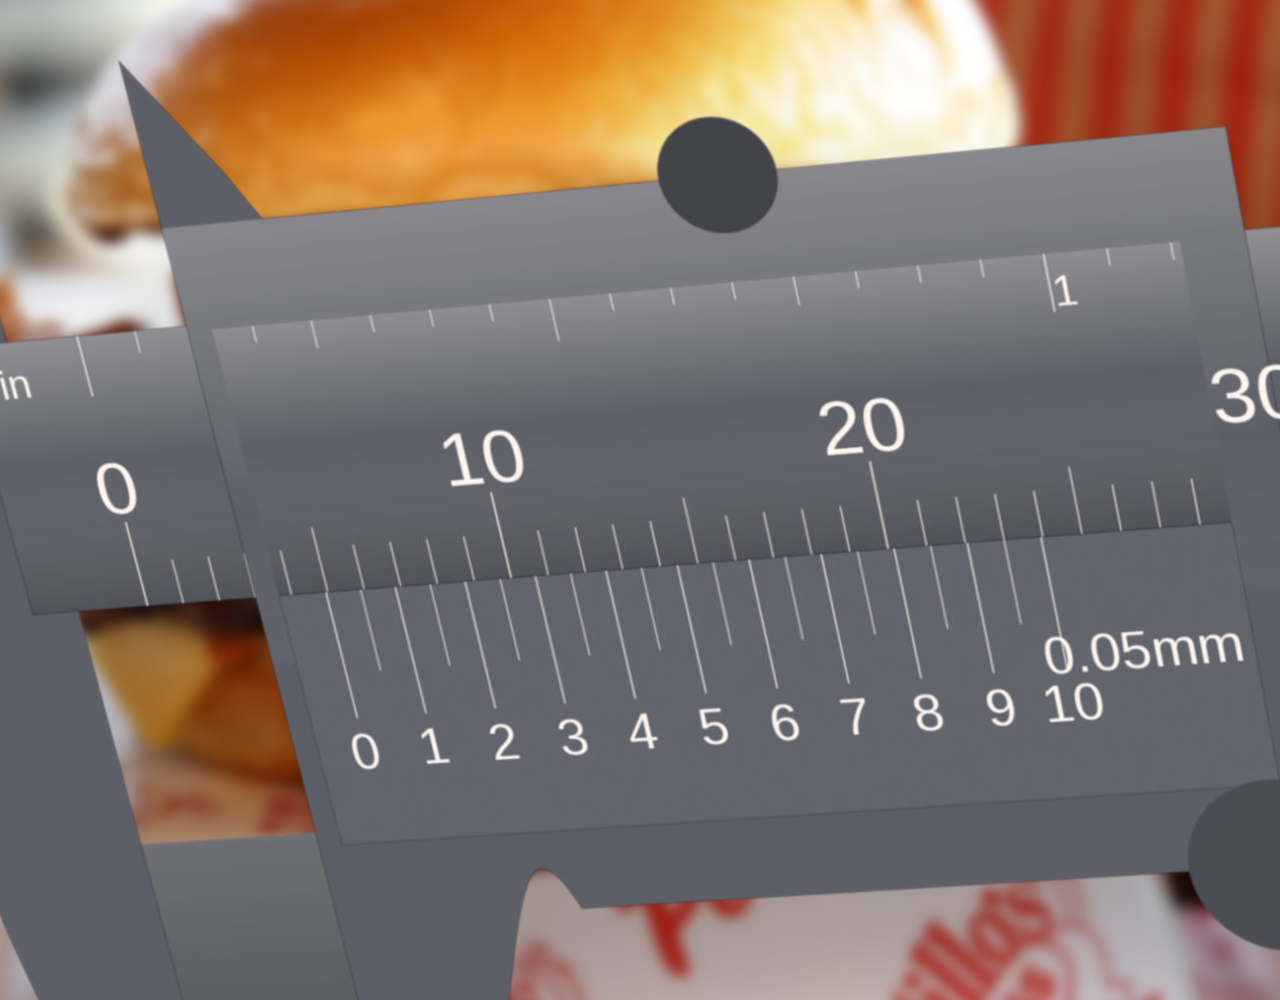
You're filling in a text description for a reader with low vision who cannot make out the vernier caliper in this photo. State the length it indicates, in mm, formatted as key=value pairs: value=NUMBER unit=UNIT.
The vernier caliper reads value=4.95 unit=mm
